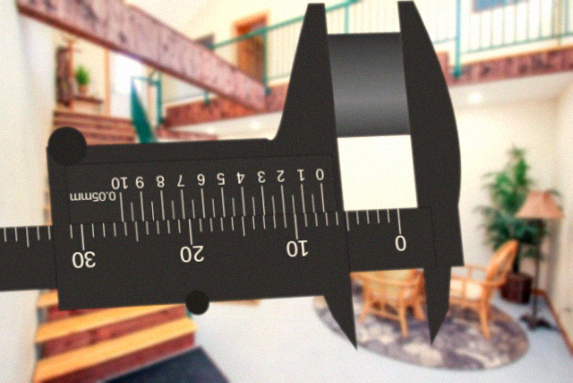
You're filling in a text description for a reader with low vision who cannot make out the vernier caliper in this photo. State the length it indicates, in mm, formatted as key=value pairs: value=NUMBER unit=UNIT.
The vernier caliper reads value=7.2 unit=mm
